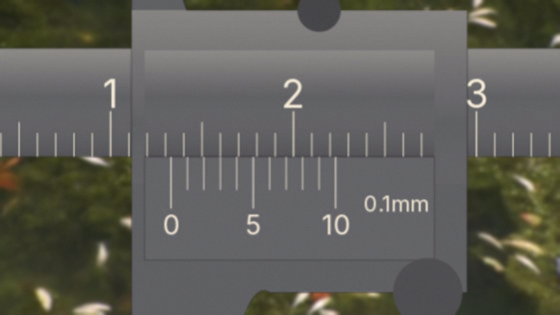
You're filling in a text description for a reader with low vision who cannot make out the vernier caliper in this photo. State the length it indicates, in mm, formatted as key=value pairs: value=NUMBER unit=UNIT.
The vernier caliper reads value=13.3 unit=mm
